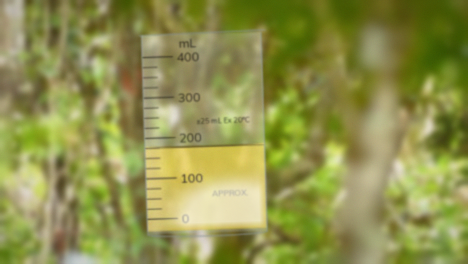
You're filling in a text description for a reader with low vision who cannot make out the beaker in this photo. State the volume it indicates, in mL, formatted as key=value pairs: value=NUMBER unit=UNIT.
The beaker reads value=175 unit=mL
